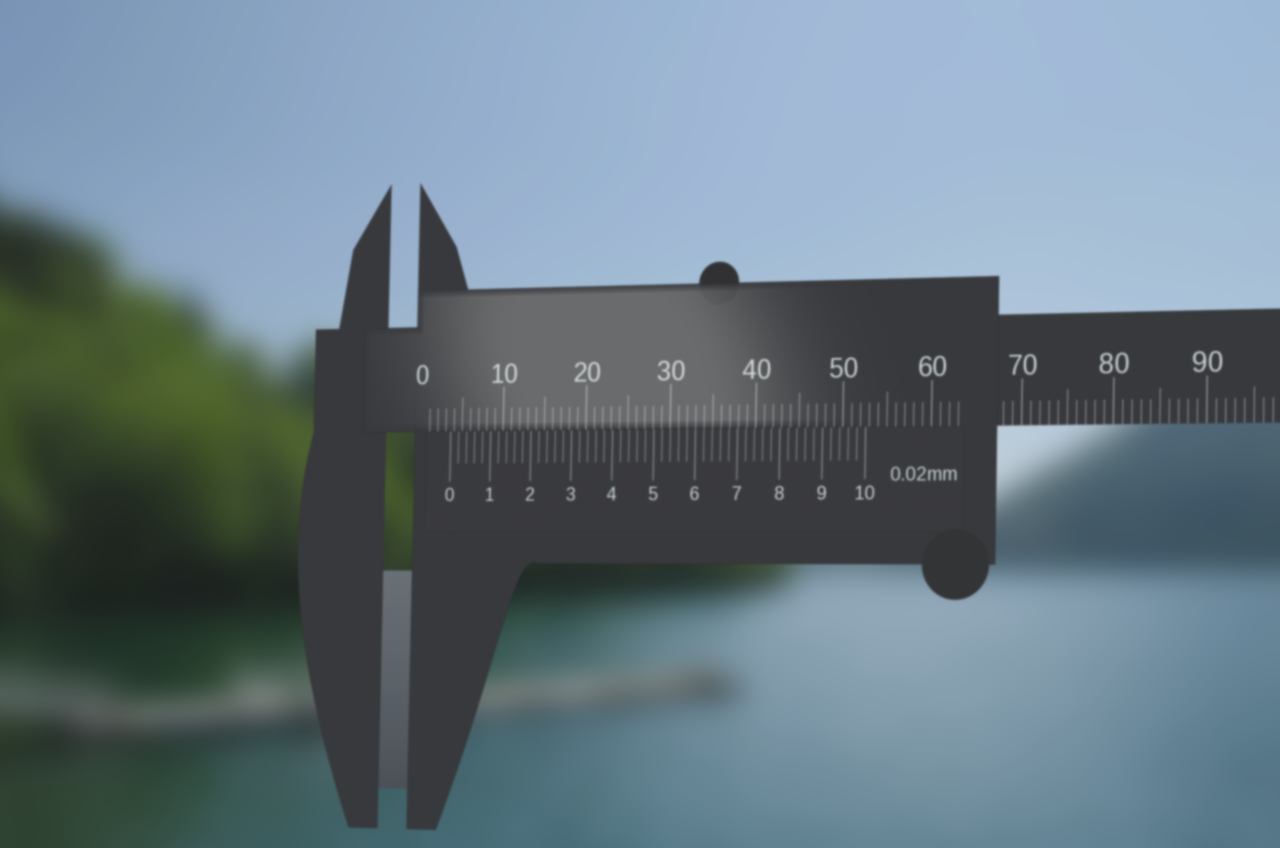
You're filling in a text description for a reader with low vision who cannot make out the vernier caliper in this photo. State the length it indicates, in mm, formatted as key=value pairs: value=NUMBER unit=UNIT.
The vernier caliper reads value=3.6 unit=mm
